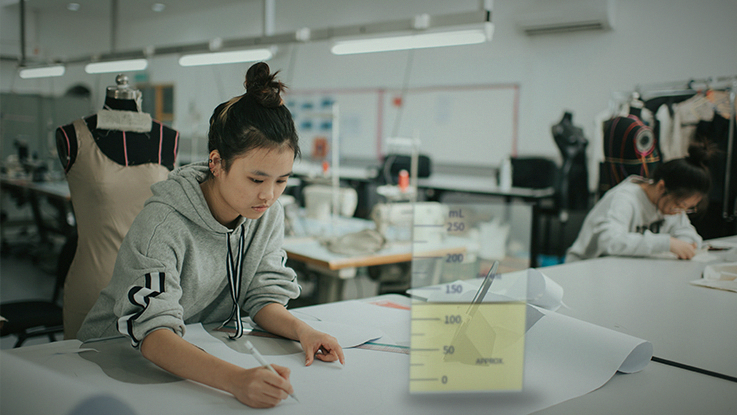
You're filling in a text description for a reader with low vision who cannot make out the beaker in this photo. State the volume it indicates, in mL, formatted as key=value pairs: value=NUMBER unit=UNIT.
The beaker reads value=125 unit=mL
